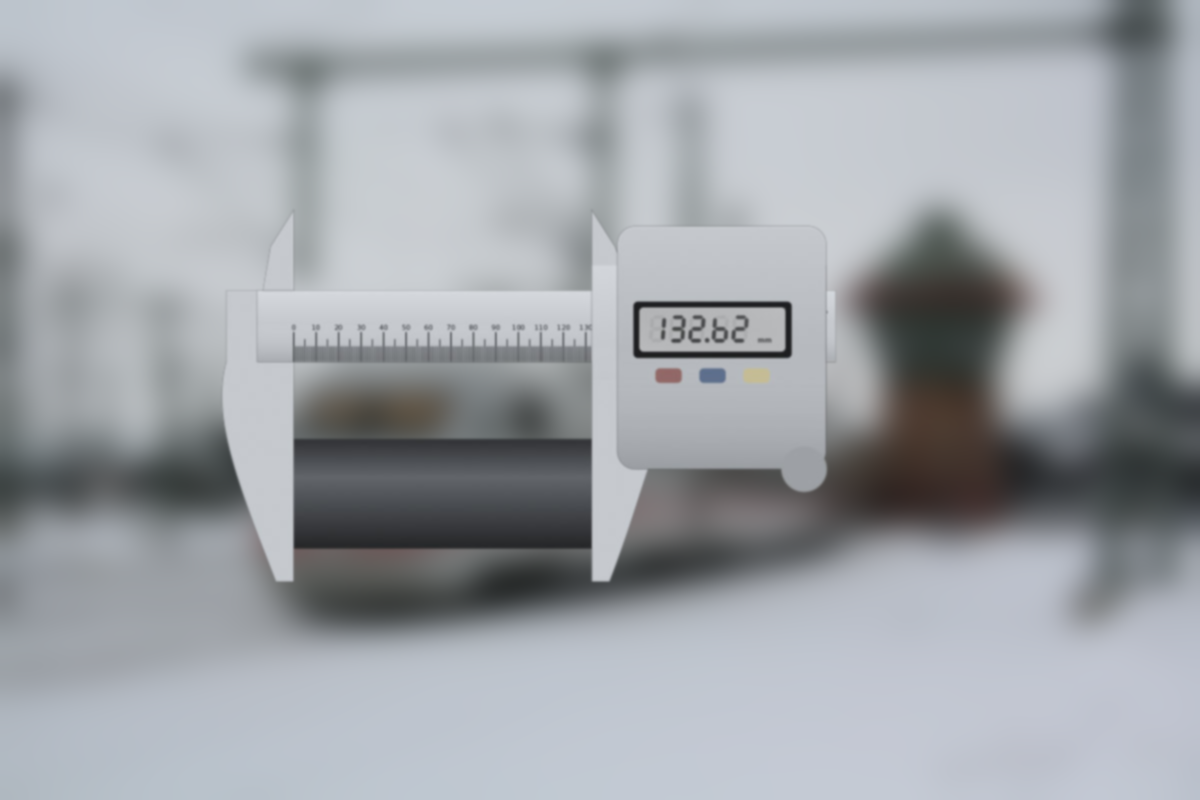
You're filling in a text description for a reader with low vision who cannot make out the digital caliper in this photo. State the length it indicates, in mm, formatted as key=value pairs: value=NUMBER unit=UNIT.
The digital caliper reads value=132.62 unit=mm
